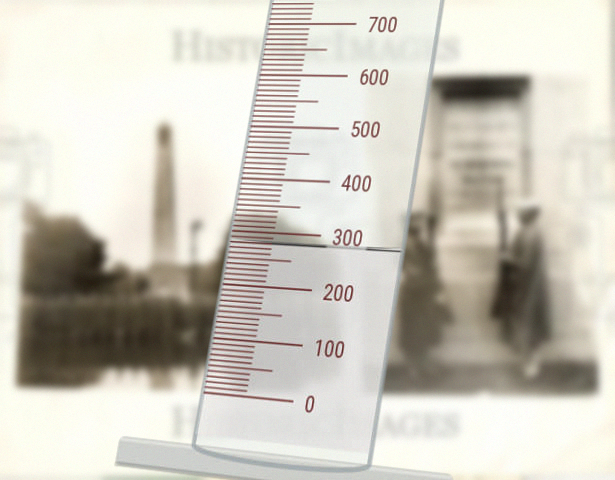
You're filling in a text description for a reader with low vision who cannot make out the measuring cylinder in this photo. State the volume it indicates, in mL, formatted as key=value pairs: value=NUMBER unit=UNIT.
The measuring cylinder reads value=280 unit=mL
